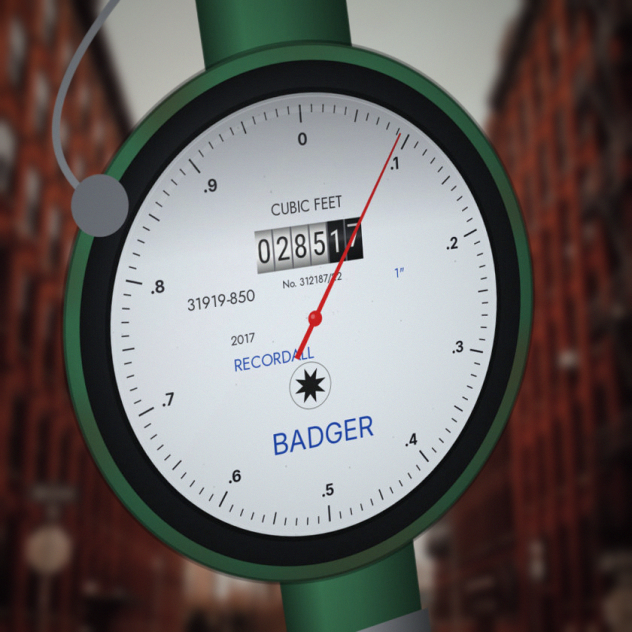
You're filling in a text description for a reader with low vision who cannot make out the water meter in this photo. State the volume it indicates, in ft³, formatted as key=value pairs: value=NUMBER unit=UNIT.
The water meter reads value=28517.09 unit=ft³
